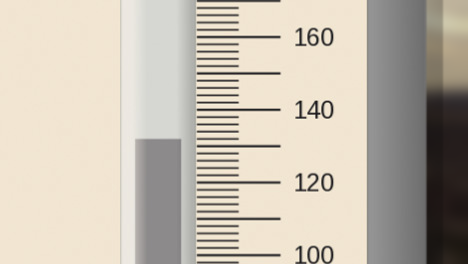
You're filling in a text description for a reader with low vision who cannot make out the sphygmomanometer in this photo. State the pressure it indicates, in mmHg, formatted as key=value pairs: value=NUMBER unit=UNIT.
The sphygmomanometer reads value=132 unit=mmHg
